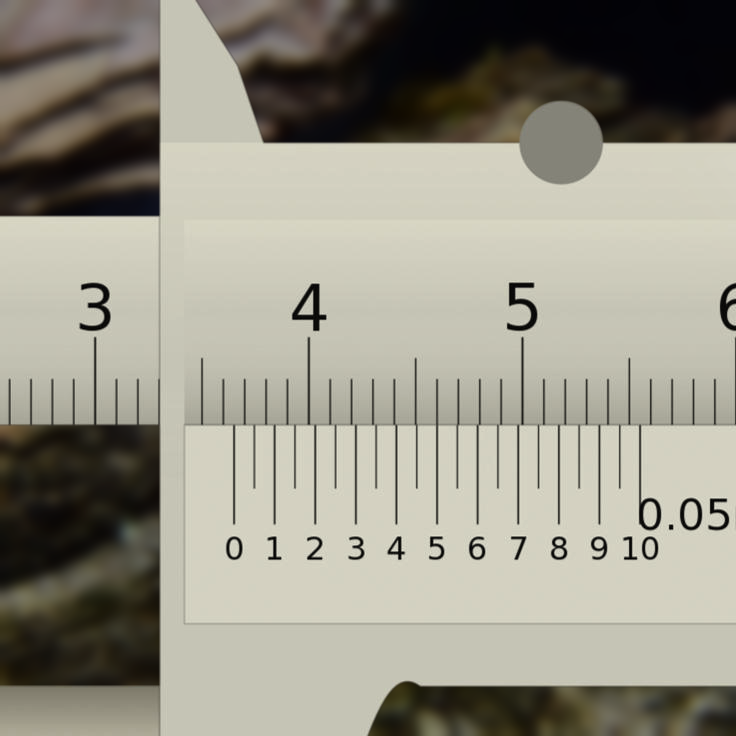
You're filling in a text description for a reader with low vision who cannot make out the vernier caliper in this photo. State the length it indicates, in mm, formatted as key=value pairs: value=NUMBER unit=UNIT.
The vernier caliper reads value=36.5 unit=mm
